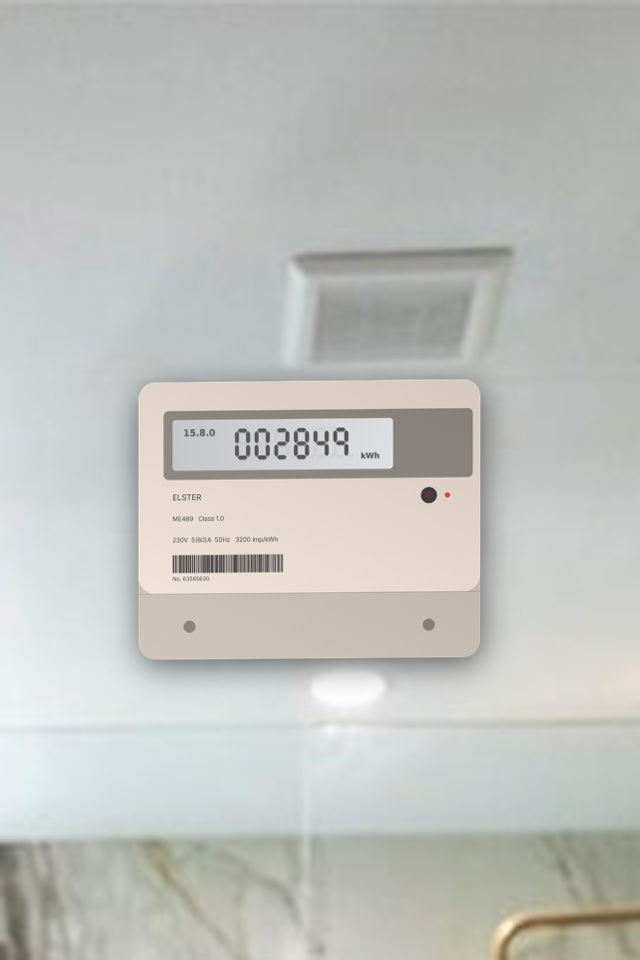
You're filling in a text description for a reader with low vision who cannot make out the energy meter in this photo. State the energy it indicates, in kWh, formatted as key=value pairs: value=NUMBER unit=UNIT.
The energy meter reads value=2849 unit=kWh
